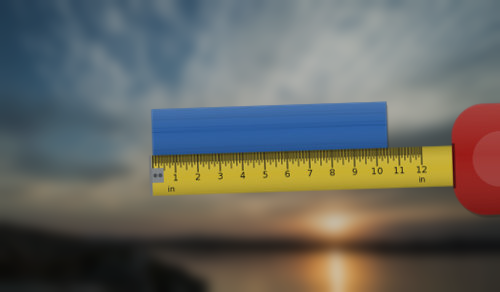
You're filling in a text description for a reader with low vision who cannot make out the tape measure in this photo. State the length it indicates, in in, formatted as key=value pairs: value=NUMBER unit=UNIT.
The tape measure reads value=10.5 unit=in
